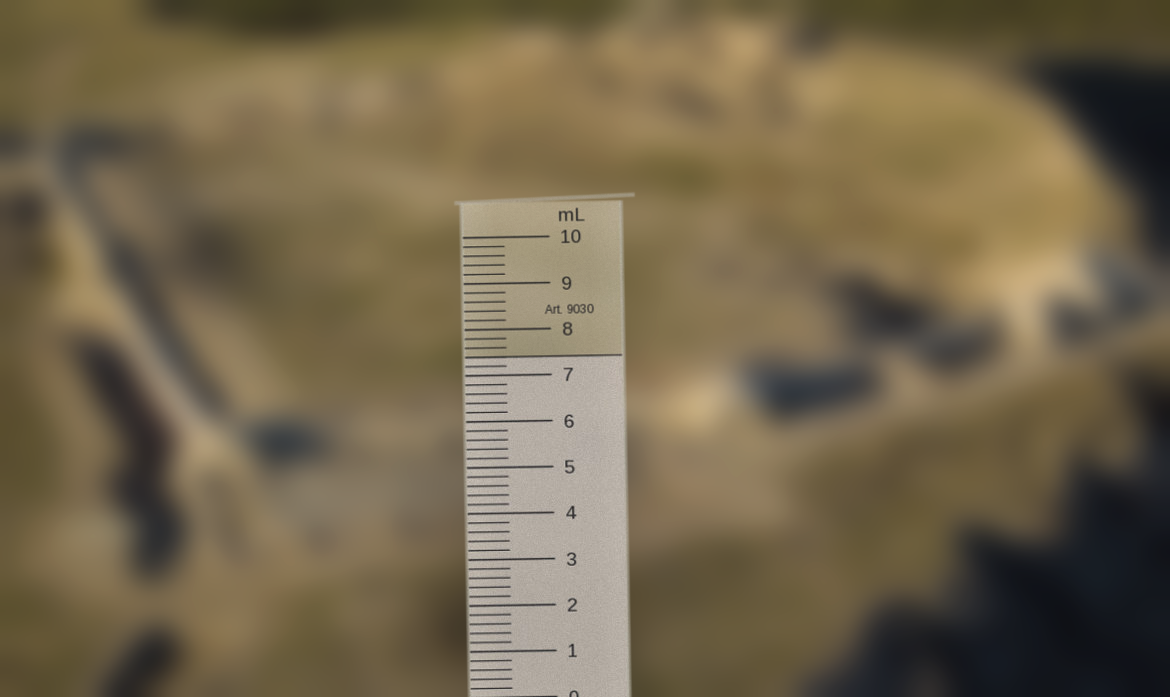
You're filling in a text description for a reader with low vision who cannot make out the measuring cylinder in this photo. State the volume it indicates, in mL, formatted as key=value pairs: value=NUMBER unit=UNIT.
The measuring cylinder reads value=7.4 unit=mL
